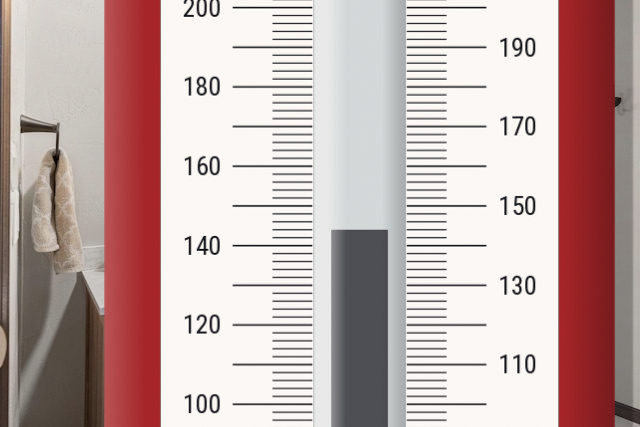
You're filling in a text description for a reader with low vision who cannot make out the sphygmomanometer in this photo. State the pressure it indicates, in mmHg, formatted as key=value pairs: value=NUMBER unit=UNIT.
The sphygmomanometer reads value=144 unit=mmHg
